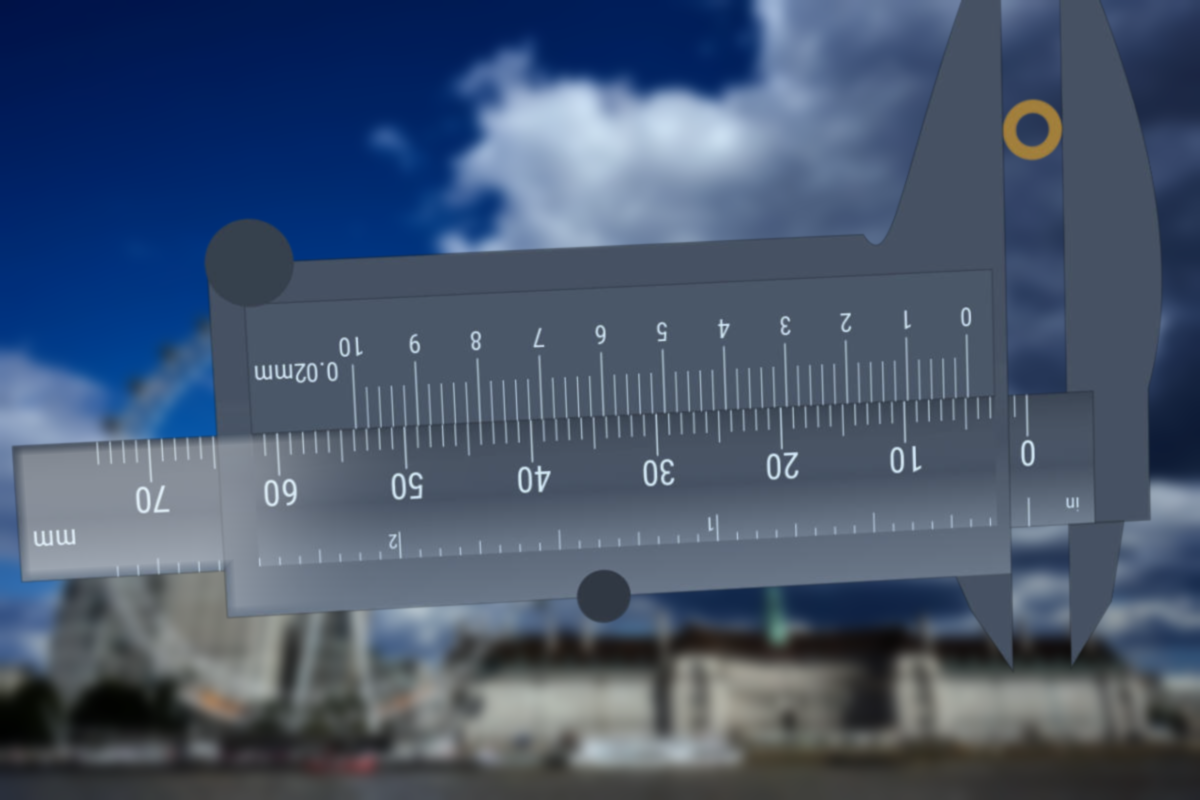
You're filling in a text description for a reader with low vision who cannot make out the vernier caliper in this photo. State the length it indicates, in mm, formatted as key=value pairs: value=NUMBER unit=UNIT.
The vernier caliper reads value=4.8 unit=mm
